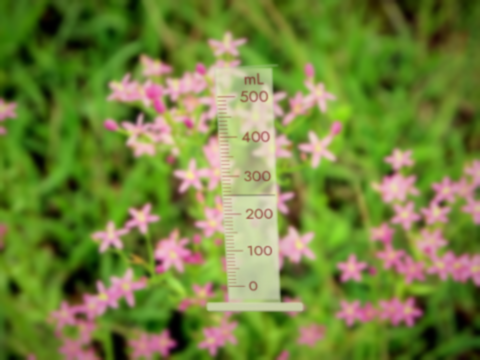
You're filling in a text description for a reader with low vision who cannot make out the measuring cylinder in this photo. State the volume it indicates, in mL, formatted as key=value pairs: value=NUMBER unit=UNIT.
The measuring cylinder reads value=250 unit=mL
